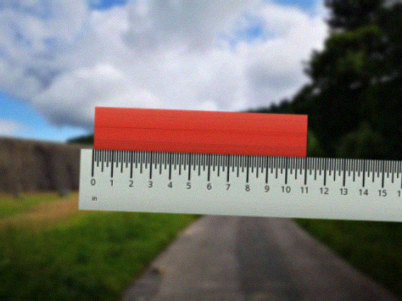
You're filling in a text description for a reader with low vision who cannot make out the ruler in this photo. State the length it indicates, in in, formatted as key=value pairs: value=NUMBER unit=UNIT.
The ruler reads value=11 unit=in
